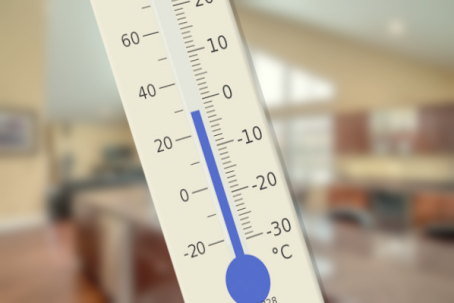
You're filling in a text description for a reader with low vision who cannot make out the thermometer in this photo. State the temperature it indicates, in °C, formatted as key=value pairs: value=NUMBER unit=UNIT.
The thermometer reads value=-2 unit=°C
